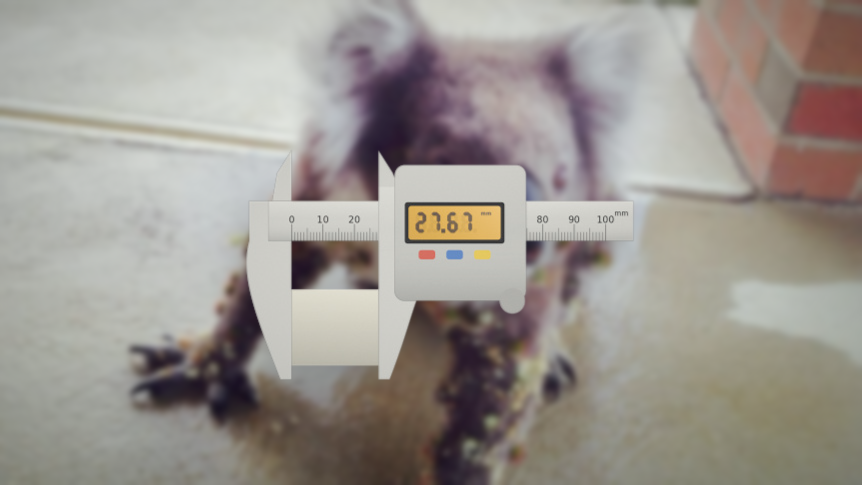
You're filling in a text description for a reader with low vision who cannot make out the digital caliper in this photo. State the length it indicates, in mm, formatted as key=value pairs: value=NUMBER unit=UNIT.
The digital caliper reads value=27.67 unit=mm
